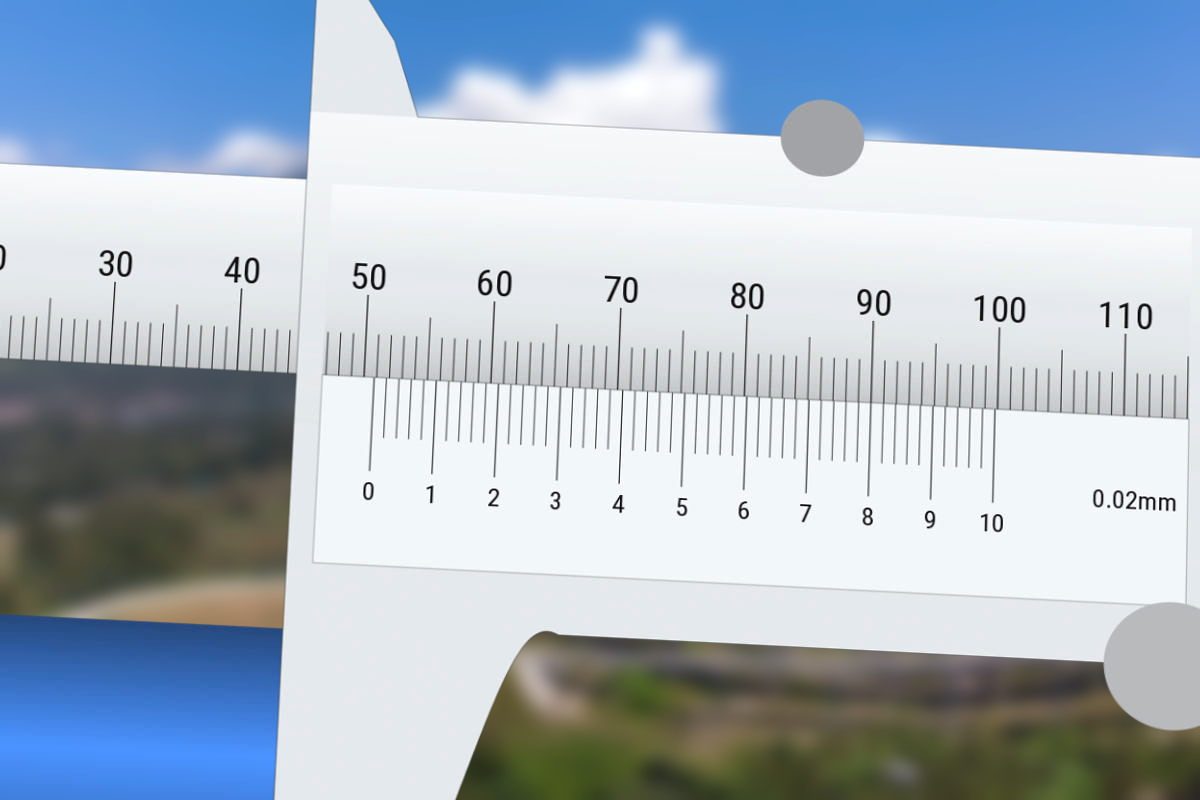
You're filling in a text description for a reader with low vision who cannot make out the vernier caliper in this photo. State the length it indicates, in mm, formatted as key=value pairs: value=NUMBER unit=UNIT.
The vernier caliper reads value=50.8 unit=mm
